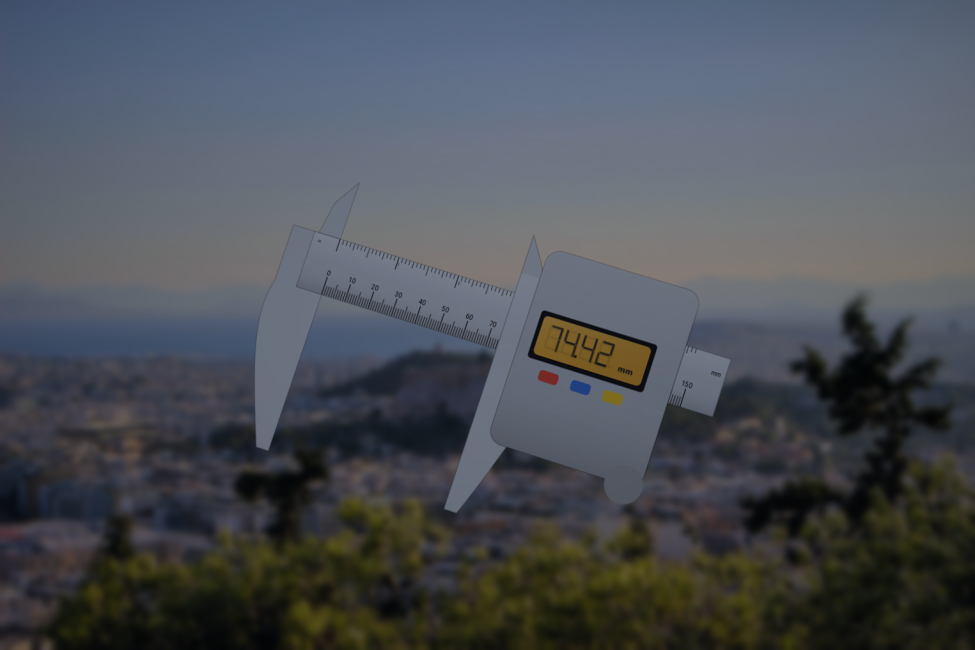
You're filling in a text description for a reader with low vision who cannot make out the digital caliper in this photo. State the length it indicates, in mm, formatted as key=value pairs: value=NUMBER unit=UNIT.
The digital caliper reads value=74.42 unit=mm
